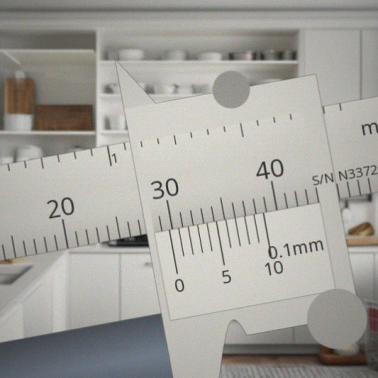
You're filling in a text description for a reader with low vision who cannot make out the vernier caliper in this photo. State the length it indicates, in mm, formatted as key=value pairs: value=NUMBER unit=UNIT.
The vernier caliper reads value=29.7 unit=mm
